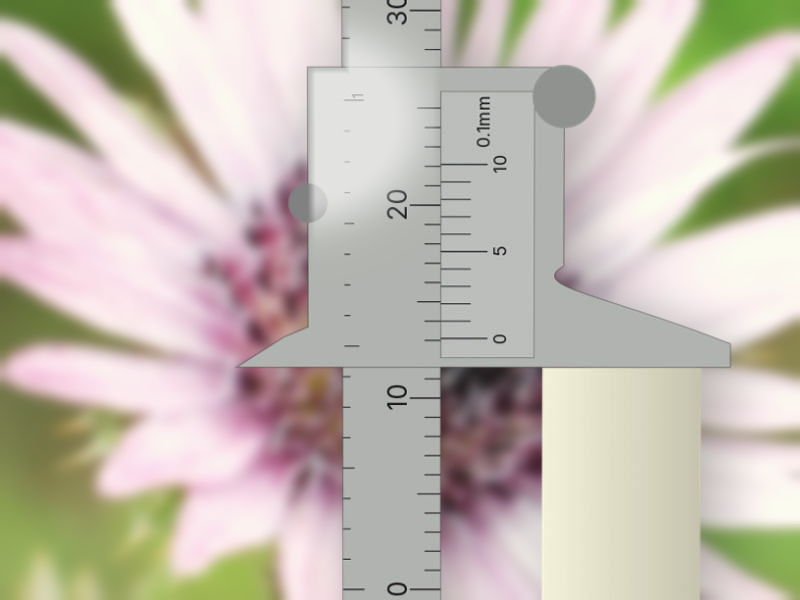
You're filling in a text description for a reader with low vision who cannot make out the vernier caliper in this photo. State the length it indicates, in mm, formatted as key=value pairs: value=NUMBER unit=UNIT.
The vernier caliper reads value=13.1 unit=mm
